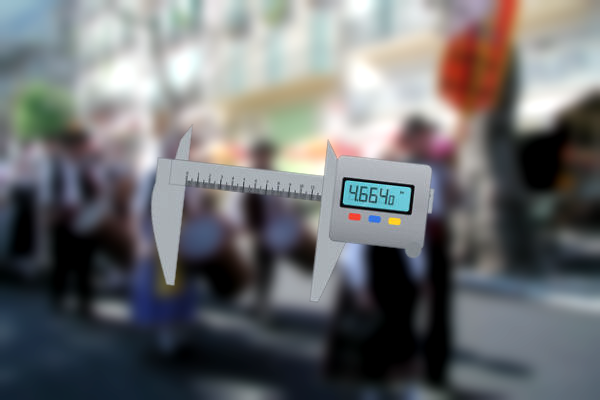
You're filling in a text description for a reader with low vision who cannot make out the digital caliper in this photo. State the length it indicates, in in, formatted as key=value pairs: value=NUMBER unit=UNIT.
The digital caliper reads value=4.6640 unit=in
